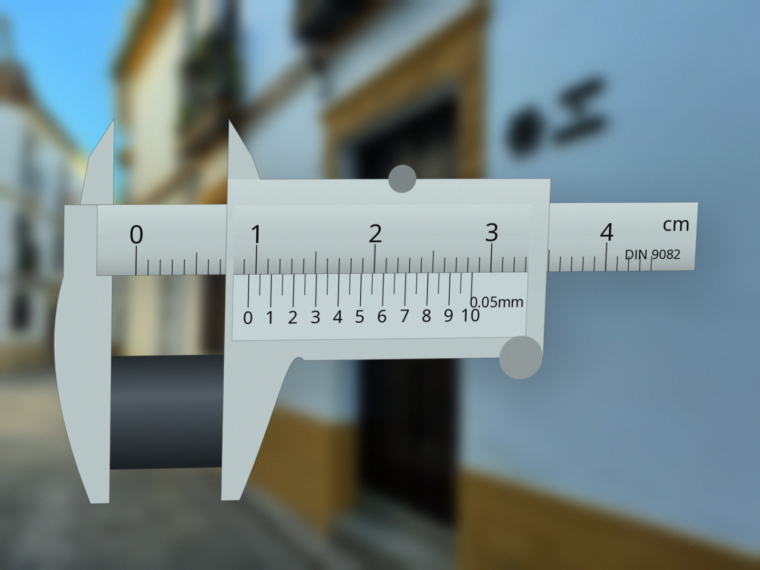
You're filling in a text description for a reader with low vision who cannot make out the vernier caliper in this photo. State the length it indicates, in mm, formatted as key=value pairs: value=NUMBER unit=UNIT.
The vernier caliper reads value=9.4 unit=mm
